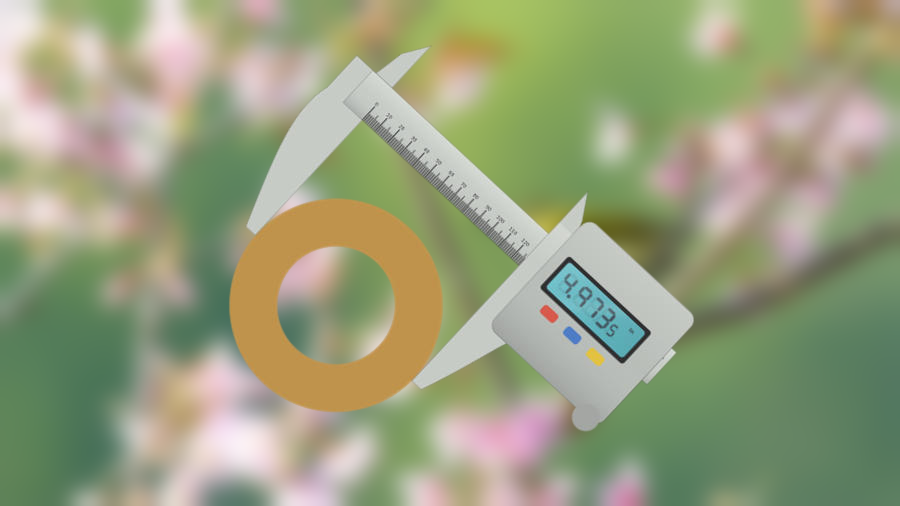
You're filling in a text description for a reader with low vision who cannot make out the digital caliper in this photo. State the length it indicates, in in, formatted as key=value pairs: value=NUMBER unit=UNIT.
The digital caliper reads value=4.9735 unit=in
